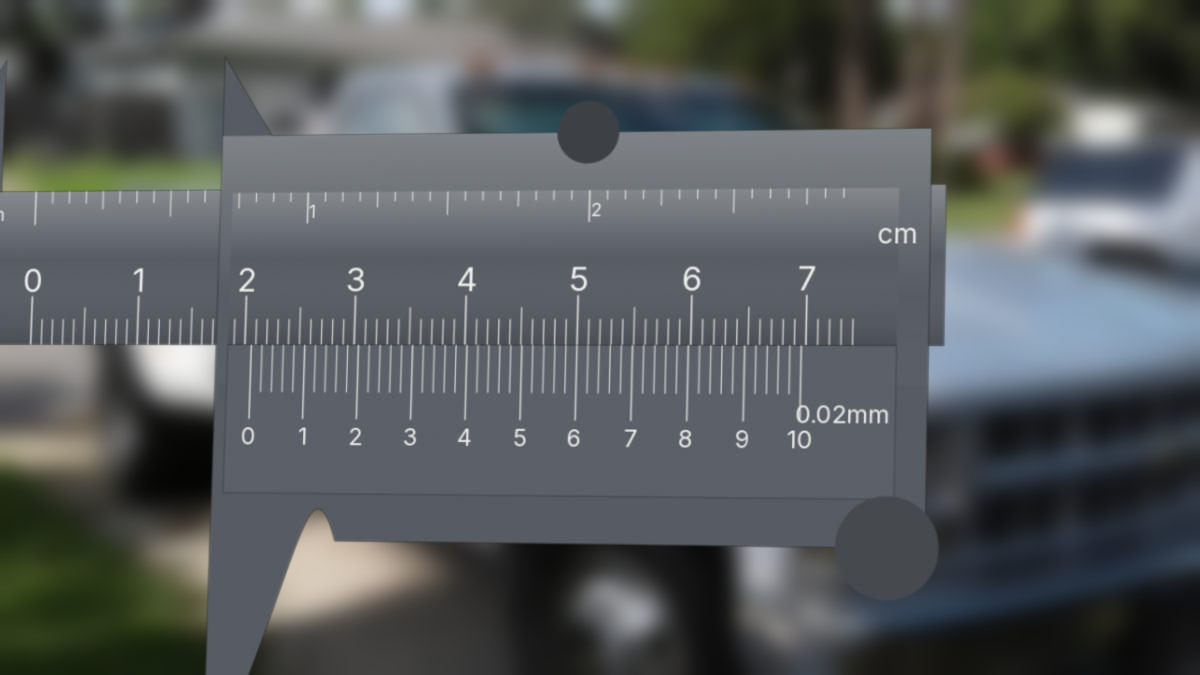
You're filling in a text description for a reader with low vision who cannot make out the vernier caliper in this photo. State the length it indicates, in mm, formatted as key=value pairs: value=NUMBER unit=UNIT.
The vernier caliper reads value=20.6 unit=mm
